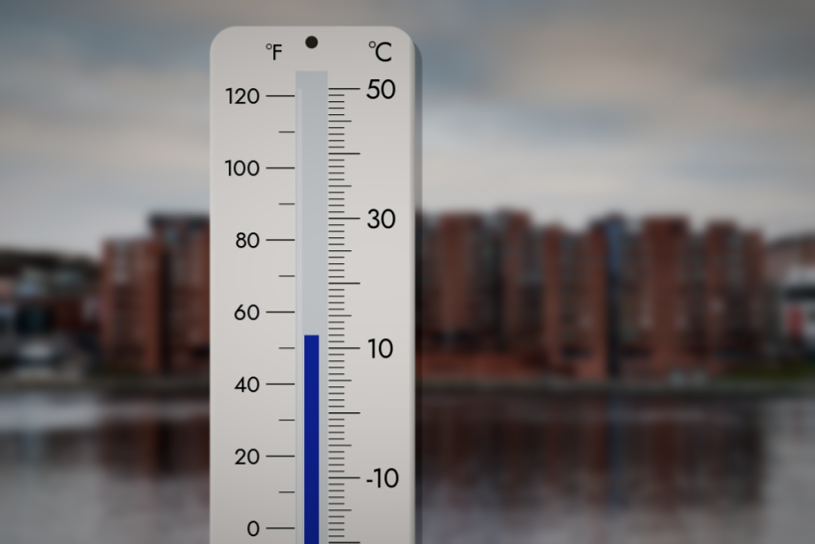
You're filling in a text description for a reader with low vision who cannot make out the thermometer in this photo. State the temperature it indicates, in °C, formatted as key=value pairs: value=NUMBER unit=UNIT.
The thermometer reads value=12 unit=°C
